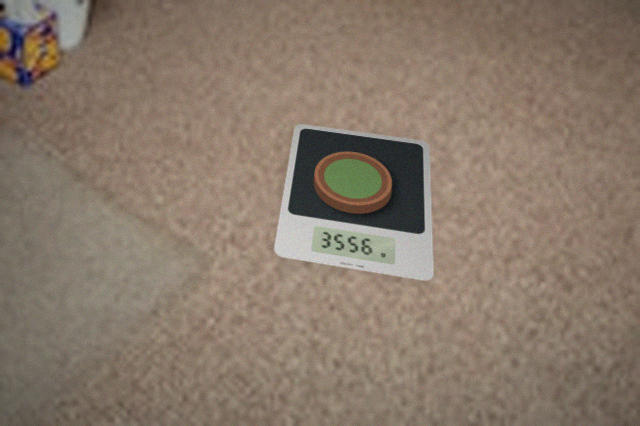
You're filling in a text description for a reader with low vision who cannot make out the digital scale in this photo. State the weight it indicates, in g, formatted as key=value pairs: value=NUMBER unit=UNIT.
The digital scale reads value=3556 unit=g
